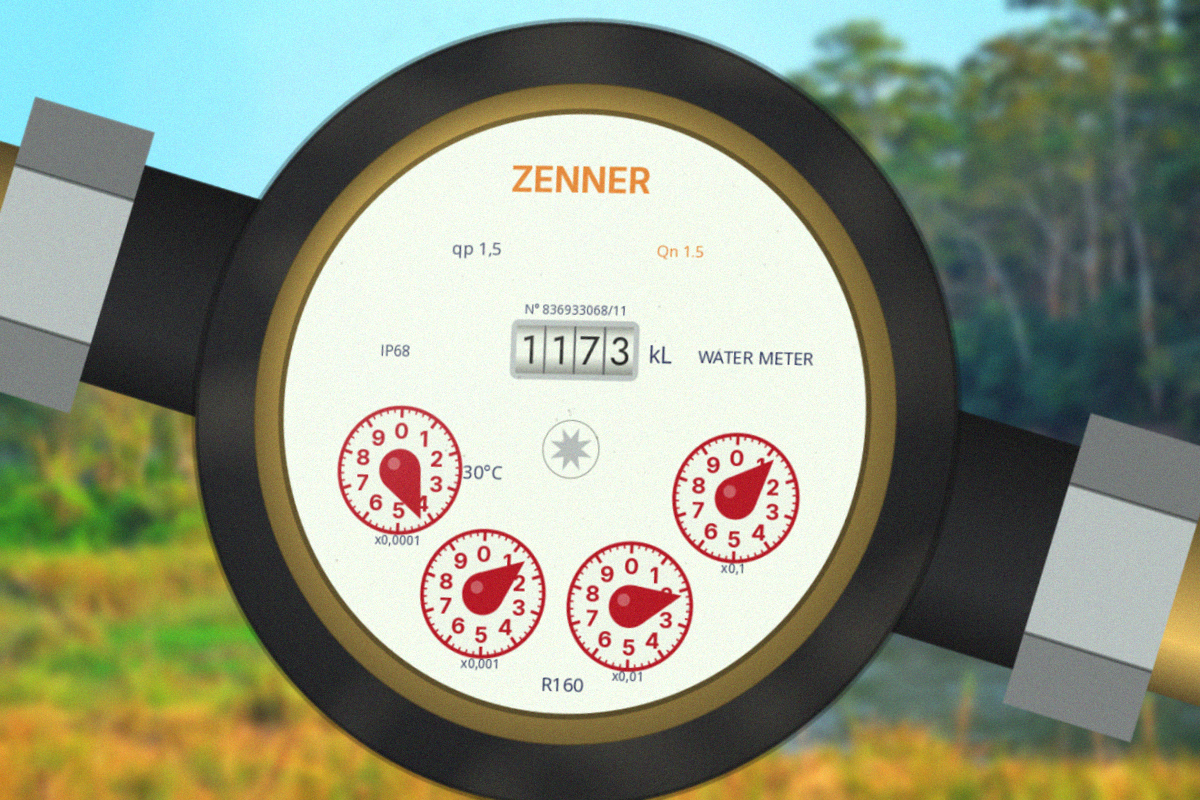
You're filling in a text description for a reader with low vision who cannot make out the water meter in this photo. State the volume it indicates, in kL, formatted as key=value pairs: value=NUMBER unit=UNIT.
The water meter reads value=1173.1214 unit=kL
